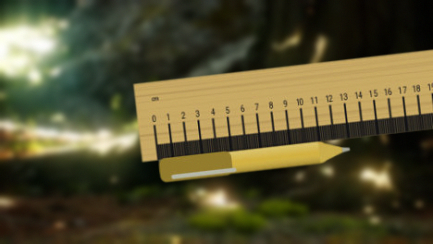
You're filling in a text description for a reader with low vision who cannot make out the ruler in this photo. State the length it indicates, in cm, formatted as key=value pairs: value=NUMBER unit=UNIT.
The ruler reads value=13 unit=cm
